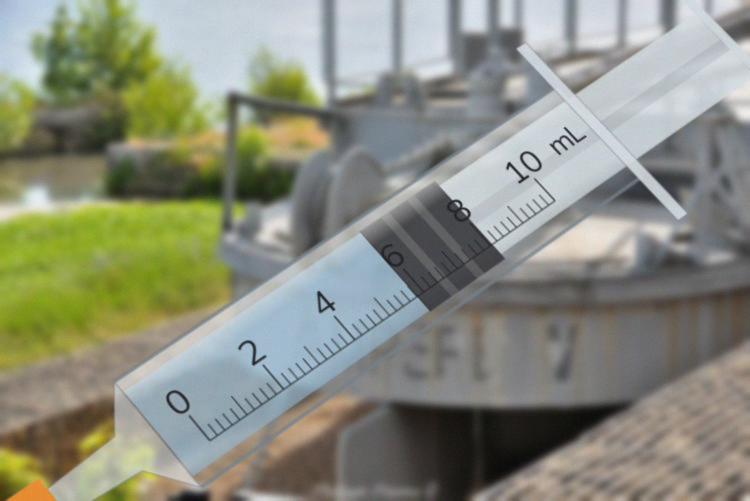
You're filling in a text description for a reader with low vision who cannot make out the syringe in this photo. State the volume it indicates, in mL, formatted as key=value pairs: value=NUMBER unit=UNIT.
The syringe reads value=5.8 unit=mL
